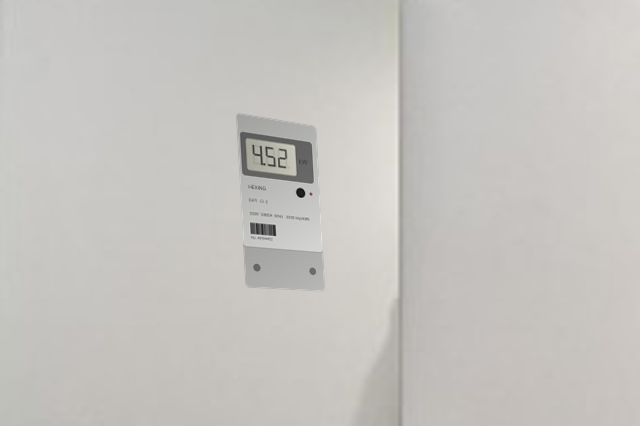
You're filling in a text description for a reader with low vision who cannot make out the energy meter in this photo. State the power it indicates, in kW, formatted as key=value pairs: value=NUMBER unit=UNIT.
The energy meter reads value=4.52 unit=kW
